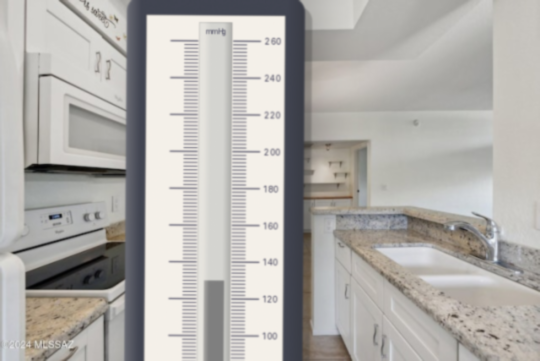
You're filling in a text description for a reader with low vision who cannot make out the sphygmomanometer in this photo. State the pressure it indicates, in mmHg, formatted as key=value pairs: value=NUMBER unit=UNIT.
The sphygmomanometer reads value=130 unit=mmHg
